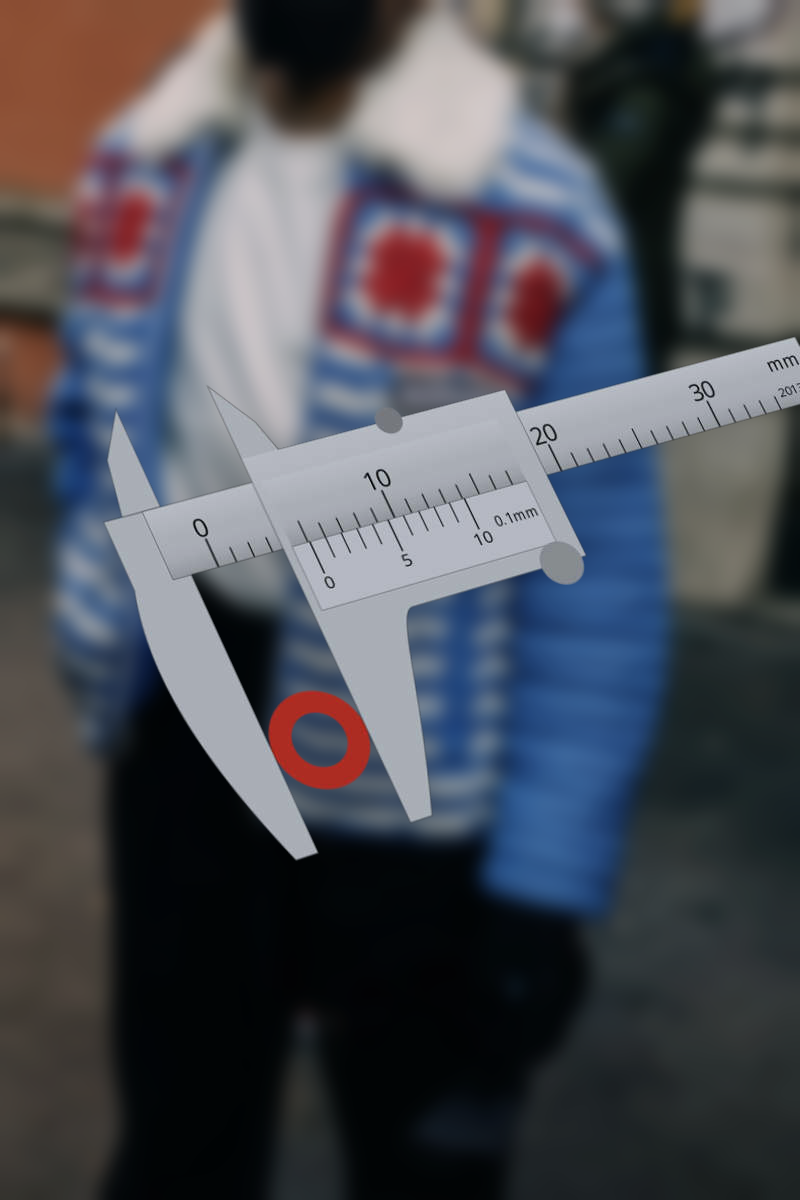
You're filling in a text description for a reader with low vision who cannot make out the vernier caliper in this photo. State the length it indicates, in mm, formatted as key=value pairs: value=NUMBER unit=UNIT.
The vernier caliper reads value=5.1 unit=mm
